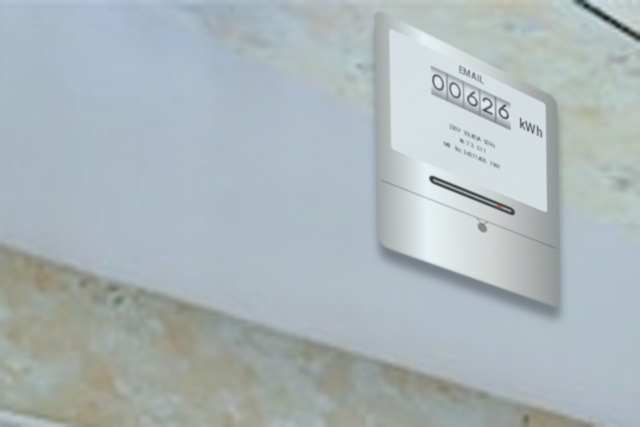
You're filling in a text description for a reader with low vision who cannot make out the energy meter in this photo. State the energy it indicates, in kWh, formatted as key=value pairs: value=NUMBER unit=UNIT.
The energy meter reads value=626 unit=kWh
